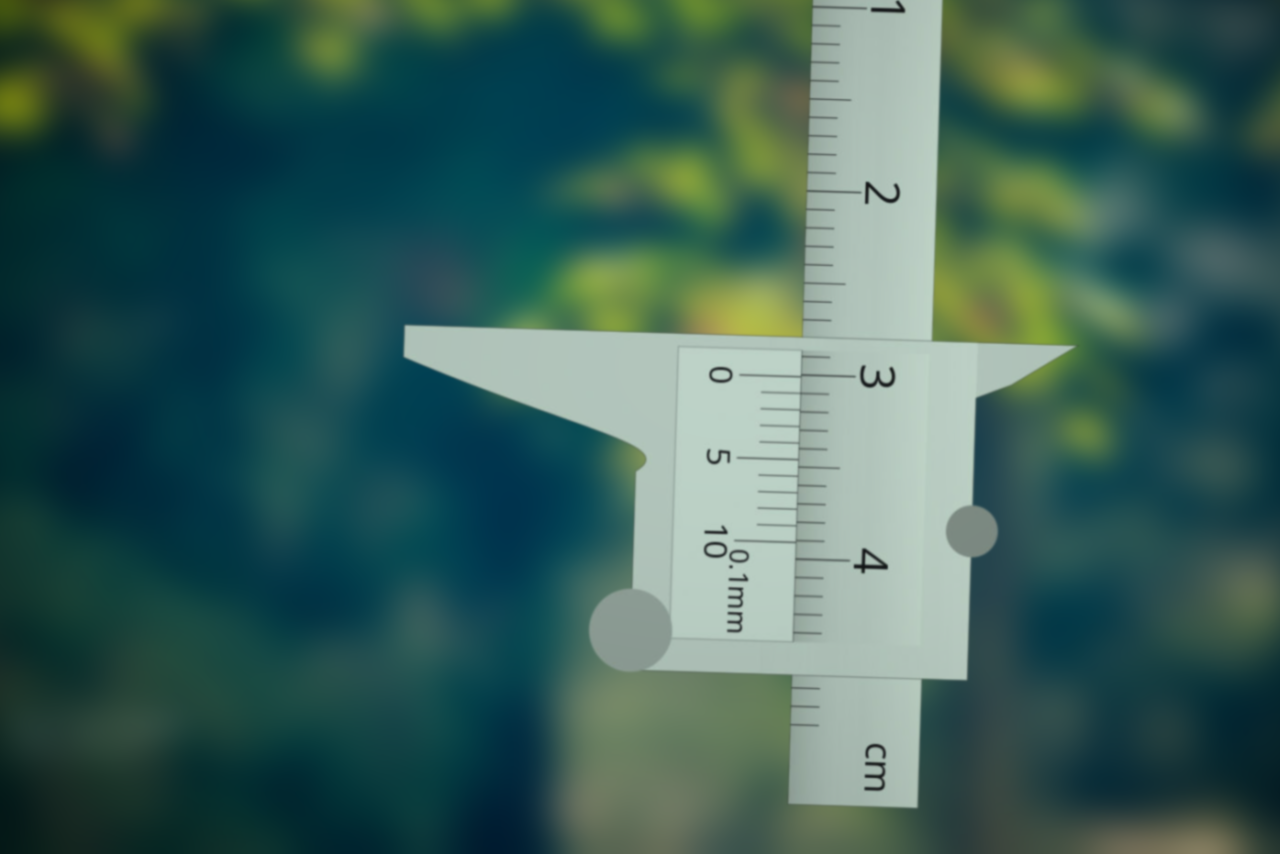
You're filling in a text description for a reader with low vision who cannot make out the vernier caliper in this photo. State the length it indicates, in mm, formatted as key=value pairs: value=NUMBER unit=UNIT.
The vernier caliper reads value=30.1 unit=mm
